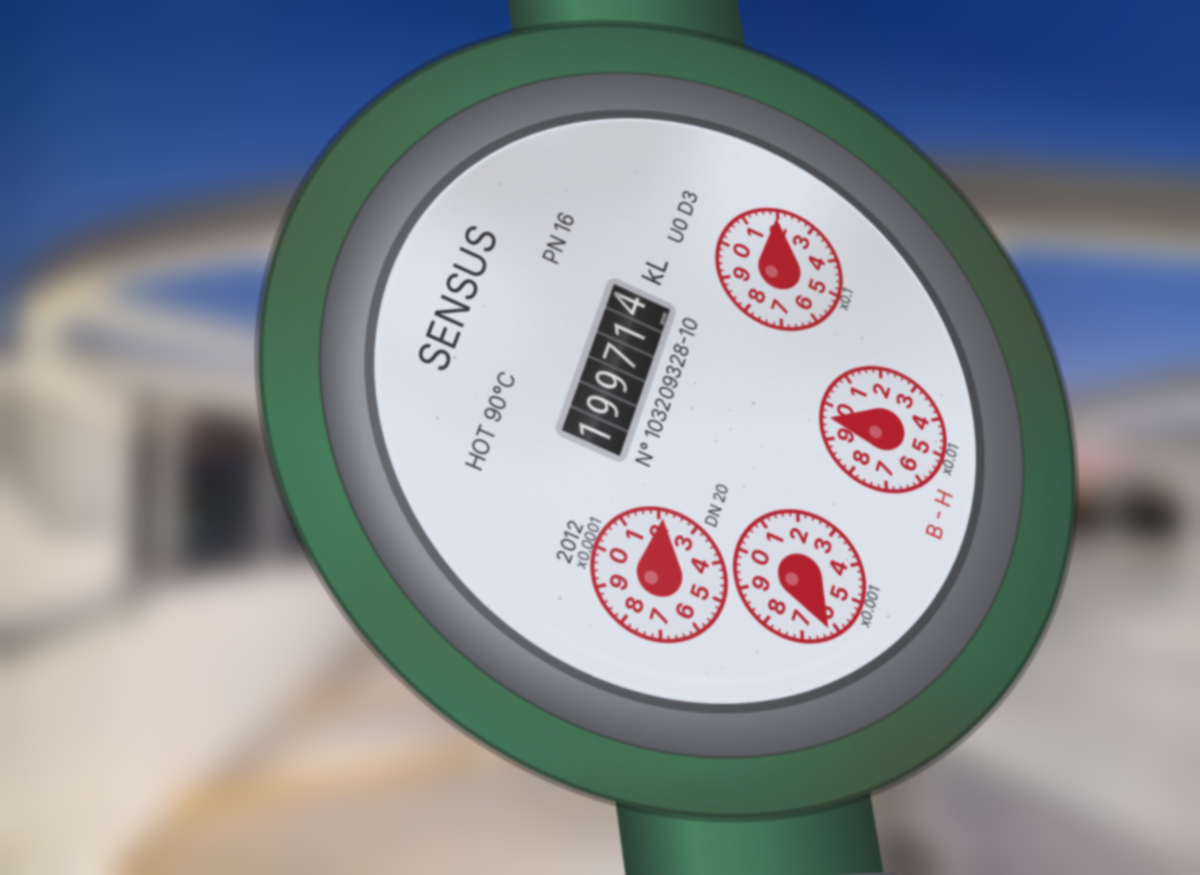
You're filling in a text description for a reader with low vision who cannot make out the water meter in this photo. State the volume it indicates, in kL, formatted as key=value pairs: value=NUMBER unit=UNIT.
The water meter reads value=199714.1962 unit=kL
